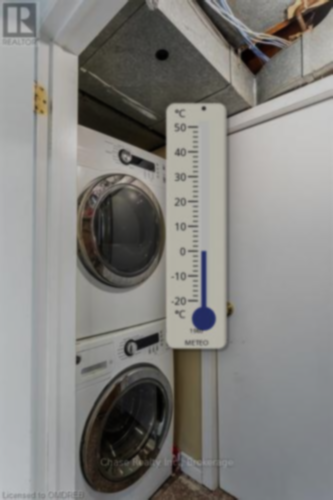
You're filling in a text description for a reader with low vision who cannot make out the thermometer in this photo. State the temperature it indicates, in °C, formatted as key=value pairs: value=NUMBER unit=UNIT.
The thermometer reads value=0 unit=°C
